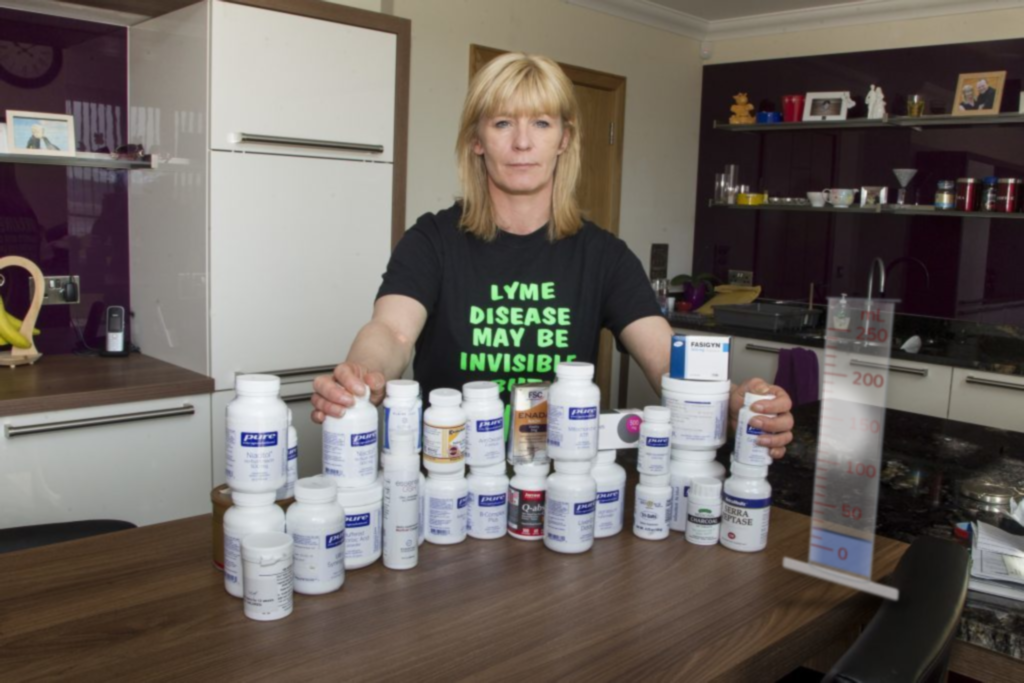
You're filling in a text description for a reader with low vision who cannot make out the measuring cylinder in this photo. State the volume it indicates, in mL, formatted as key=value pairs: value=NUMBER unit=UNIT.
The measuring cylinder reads value=20 unit=mL
